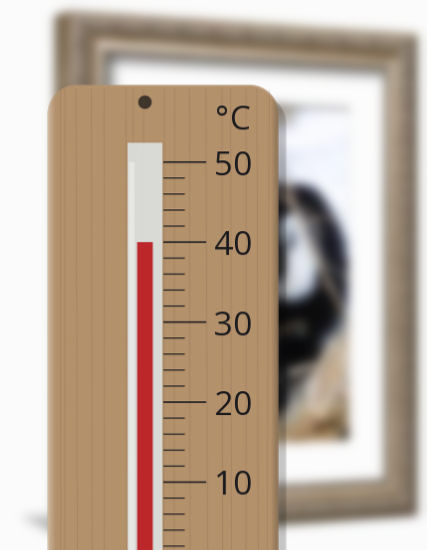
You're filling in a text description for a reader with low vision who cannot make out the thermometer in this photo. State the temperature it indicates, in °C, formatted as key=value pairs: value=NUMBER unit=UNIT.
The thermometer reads value=40 unit=°C
